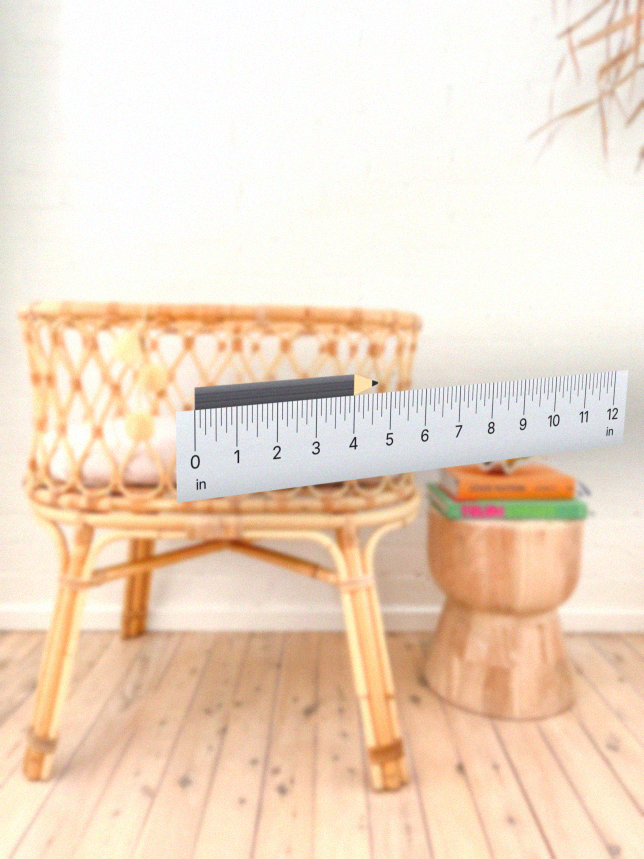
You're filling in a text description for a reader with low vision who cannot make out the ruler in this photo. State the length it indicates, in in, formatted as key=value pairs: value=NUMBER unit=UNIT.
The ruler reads value=4.625 unit=in
